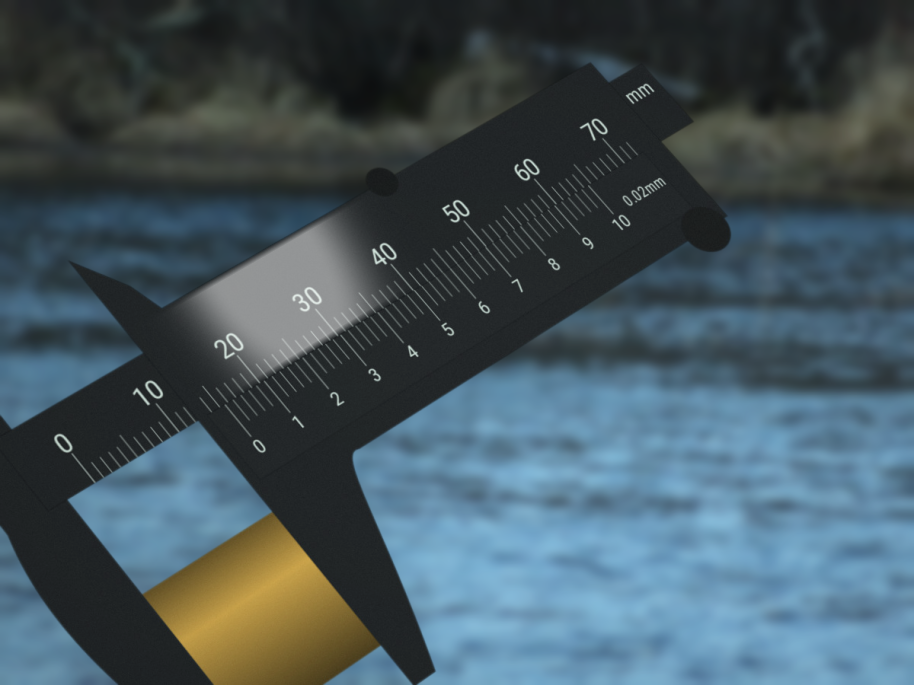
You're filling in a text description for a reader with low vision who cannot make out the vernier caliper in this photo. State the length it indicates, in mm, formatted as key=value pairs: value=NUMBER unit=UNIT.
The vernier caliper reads value=15.6 unit=mm
